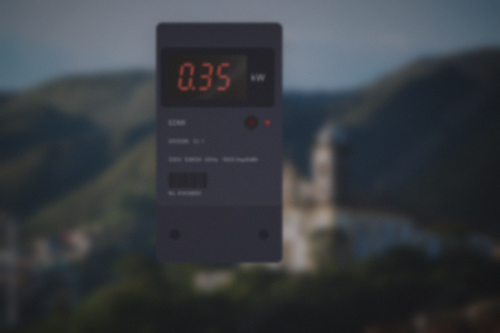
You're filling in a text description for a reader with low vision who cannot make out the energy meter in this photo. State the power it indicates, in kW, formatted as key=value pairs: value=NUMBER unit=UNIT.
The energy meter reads value=0.35 unit=kW
